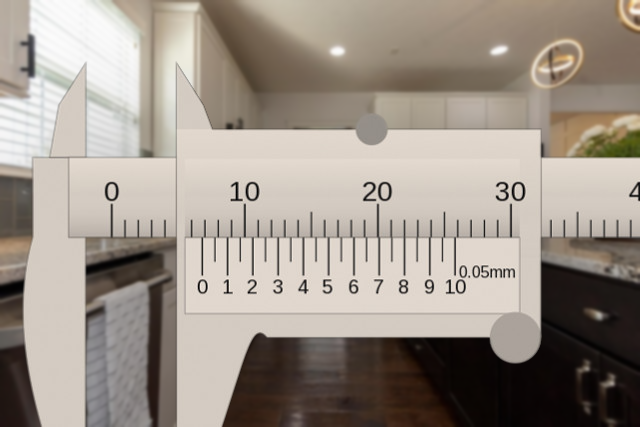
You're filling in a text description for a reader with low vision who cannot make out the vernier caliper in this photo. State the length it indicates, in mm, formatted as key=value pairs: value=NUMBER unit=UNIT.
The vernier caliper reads value=6.8 unit=mm
